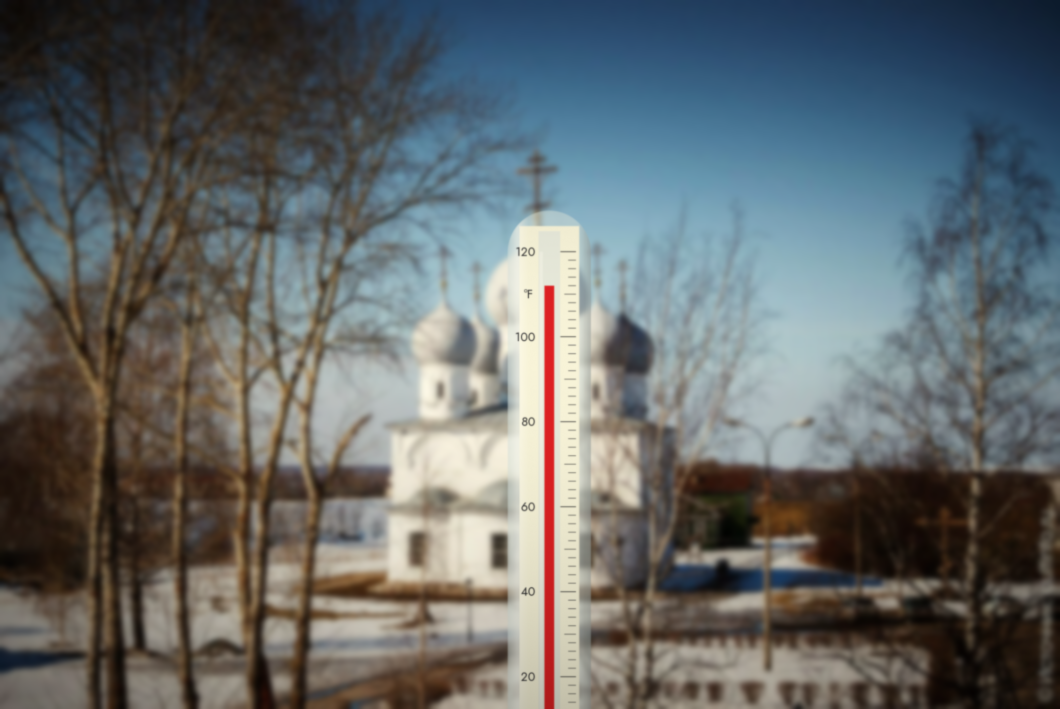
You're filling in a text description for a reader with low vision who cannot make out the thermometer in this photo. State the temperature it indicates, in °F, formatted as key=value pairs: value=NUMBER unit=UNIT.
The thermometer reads value=112 unit=°F
